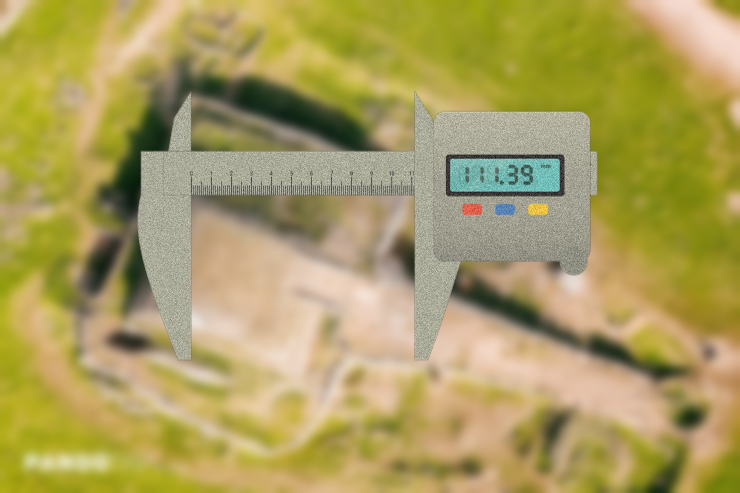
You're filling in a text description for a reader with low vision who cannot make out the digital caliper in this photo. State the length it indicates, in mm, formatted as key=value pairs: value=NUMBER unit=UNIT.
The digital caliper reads value=111.39 unit=mm
